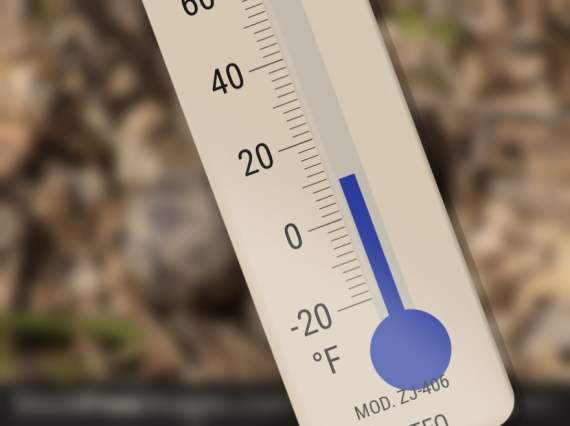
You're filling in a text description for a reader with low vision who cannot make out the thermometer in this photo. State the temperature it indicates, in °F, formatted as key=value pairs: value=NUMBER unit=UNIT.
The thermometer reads value=9 unit=°F
